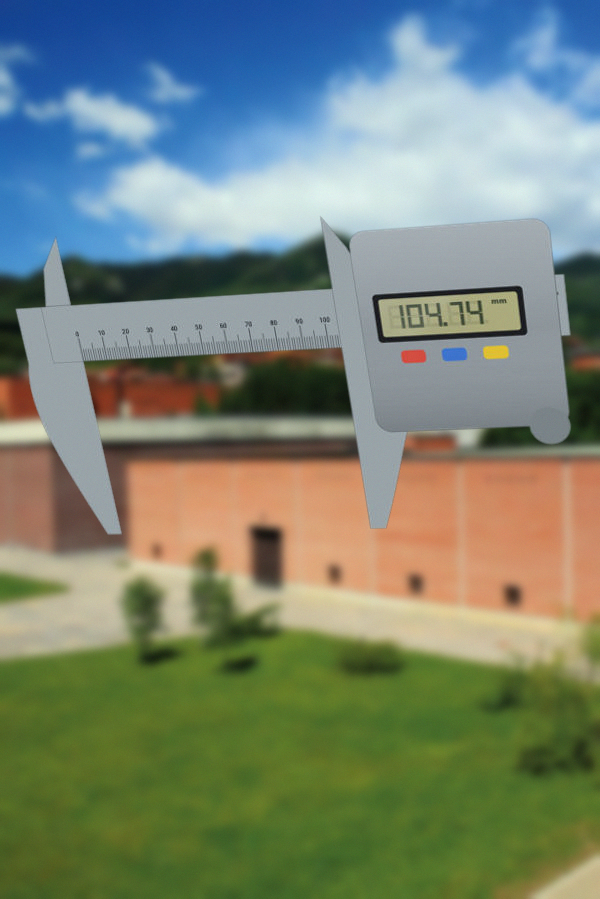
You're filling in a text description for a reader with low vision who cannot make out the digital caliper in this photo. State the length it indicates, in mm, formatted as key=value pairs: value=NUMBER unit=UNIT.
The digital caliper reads value=104.74 unit=mm
